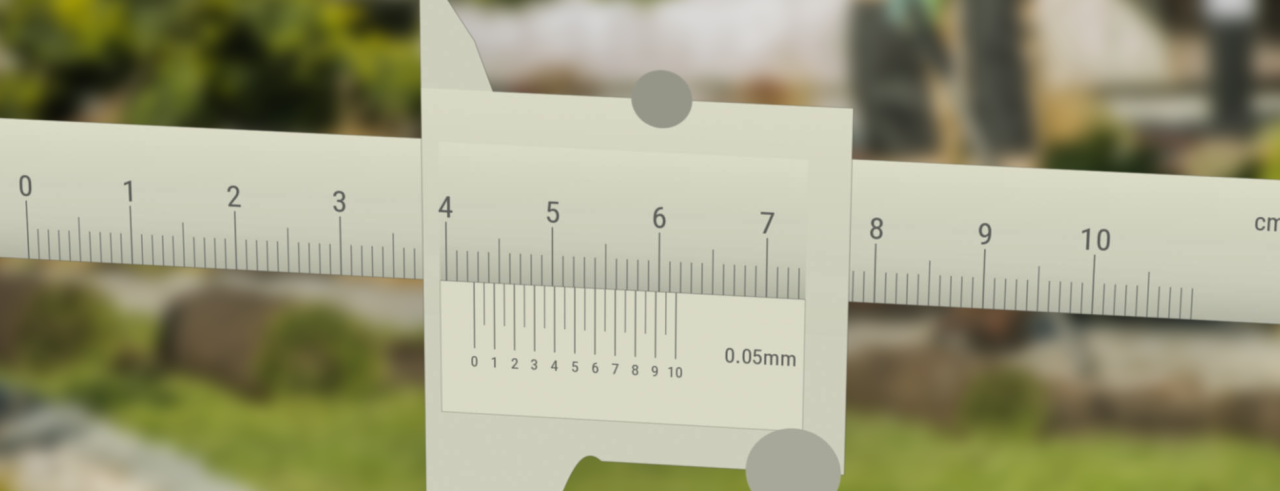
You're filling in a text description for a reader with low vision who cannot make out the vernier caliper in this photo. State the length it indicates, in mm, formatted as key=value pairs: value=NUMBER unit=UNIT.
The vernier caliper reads value=42.6 unit=mm
